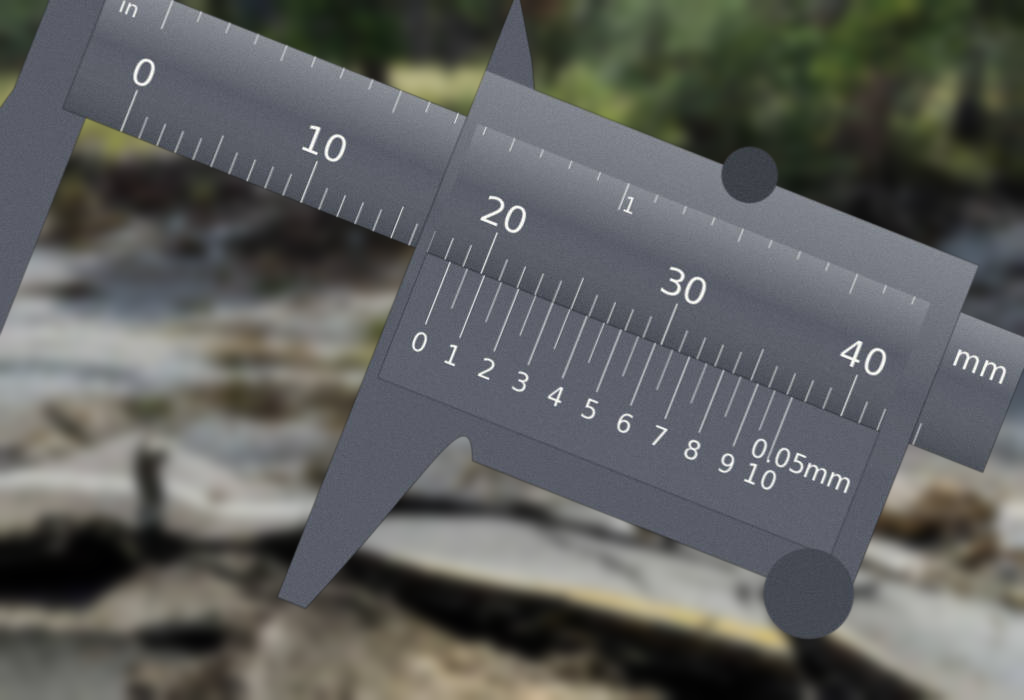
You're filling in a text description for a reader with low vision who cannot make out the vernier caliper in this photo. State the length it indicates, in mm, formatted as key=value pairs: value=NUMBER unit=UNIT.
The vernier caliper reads value=18.3 unit=mm
